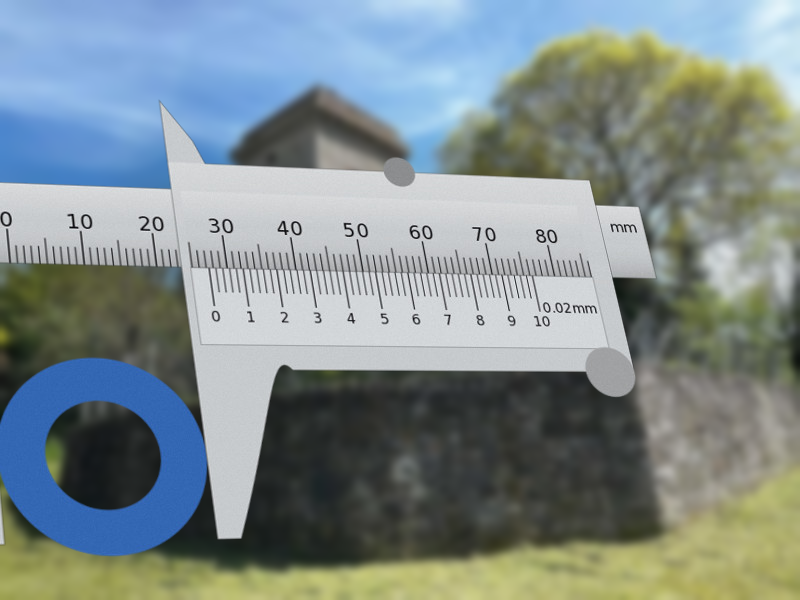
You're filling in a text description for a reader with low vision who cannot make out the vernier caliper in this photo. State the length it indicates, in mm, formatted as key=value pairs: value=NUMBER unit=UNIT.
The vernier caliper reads value=27.4 unit=mm
